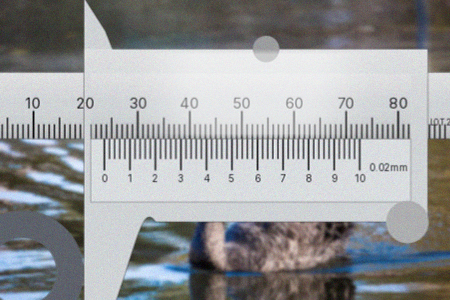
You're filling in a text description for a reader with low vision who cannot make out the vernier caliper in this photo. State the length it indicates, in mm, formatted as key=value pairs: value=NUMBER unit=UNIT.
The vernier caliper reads value=23.6 unit=mm
